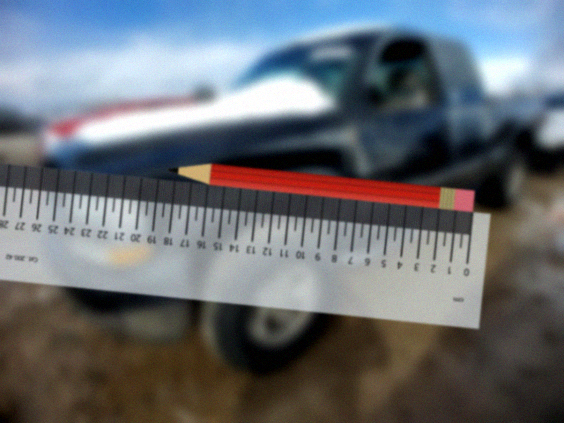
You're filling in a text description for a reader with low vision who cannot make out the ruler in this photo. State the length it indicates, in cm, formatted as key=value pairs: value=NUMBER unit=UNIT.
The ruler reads value=18.5 unit=cm
